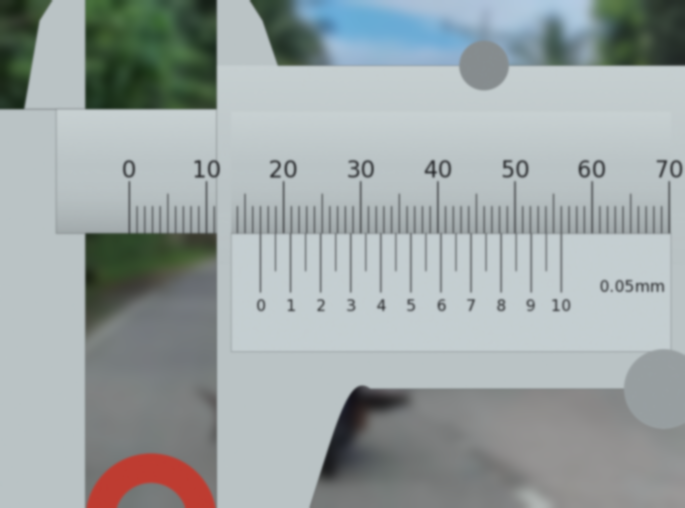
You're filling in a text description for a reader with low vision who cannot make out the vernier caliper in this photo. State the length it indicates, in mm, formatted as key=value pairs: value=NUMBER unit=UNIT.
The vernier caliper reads value=17.0 unit=mm
